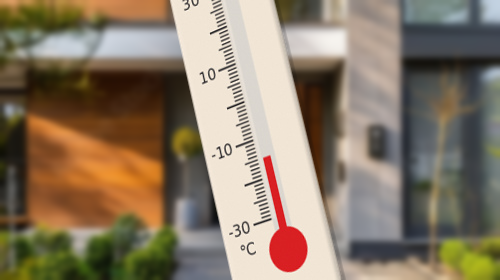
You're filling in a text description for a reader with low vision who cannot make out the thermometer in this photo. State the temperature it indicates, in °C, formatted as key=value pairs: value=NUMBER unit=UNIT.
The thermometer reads value=-15 unit=°C
